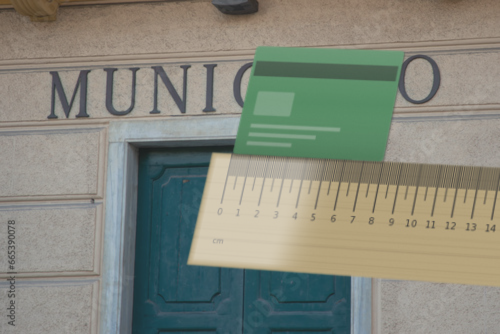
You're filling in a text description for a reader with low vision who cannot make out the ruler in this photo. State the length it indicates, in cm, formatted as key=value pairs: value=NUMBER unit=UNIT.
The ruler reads value=8 unit=cm
